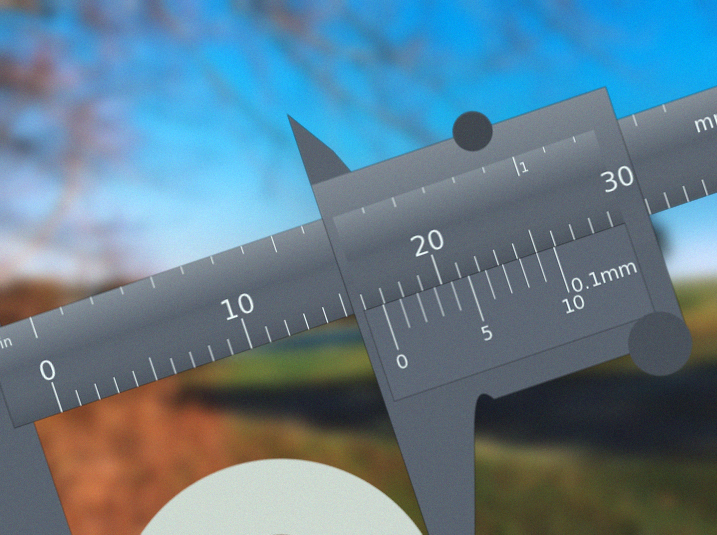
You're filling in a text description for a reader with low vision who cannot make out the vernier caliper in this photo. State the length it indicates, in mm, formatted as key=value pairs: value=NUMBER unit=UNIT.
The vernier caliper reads value=16.9 unit=mm
